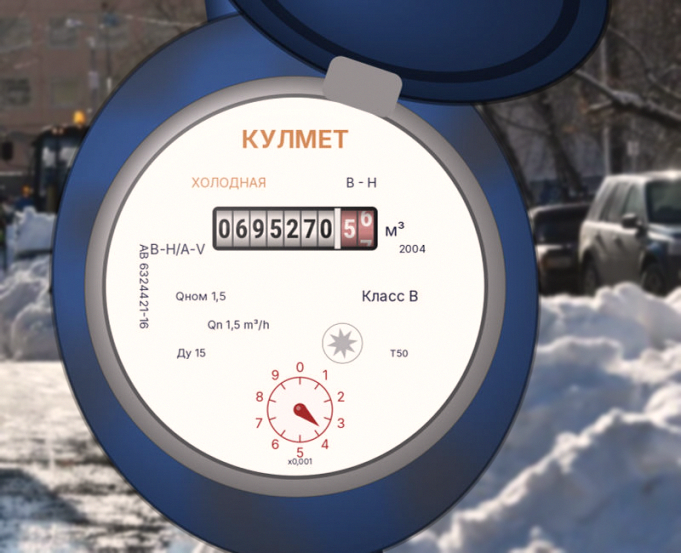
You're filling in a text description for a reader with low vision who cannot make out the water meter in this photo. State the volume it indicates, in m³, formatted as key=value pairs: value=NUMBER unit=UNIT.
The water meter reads value=695270.563 unit=m³
